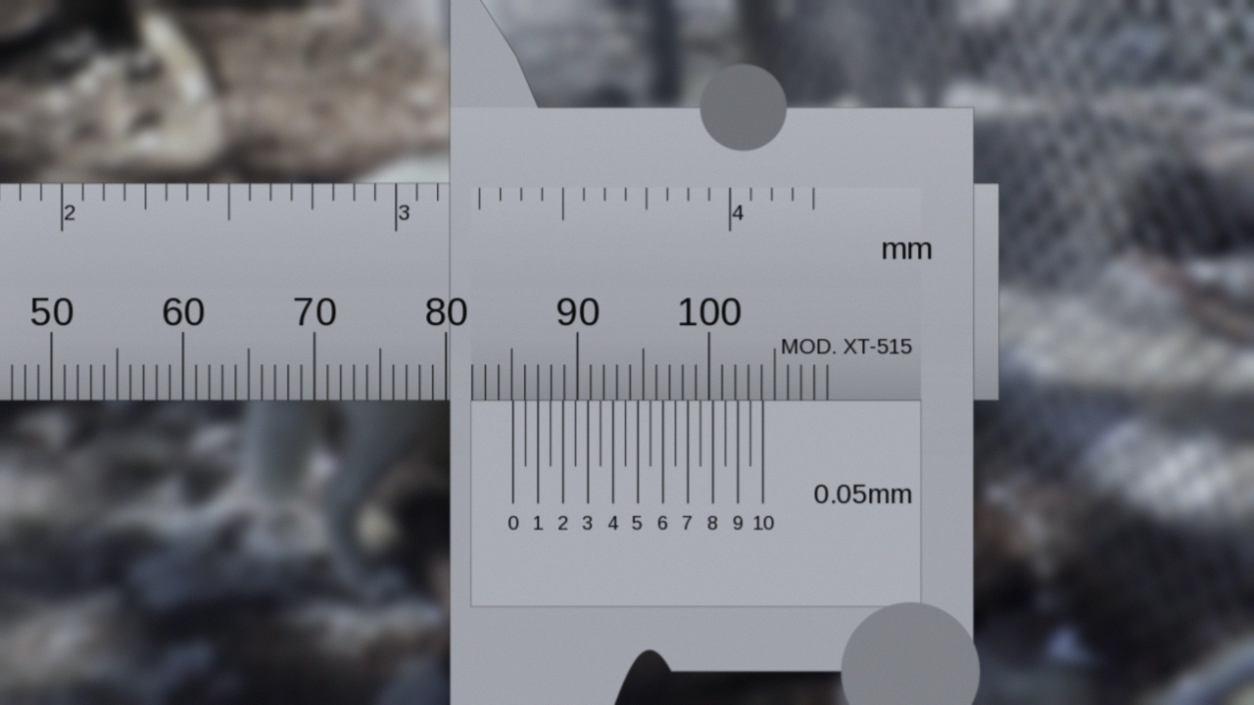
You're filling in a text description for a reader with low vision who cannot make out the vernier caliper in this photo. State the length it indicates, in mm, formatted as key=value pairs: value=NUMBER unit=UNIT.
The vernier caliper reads value=85.1 unit=mm
